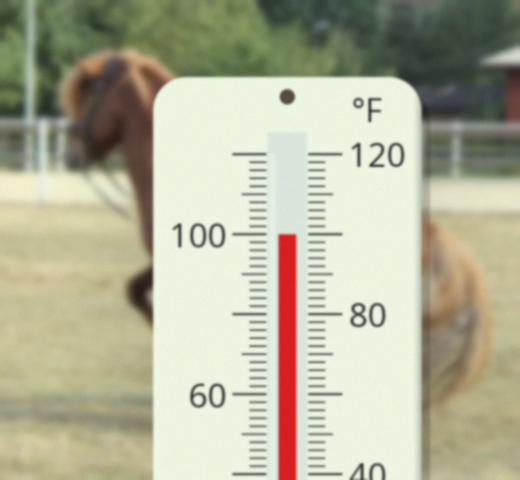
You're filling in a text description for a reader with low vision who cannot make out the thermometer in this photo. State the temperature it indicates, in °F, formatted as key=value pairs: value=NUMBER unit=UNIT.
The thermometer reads value=100 unit=°F
